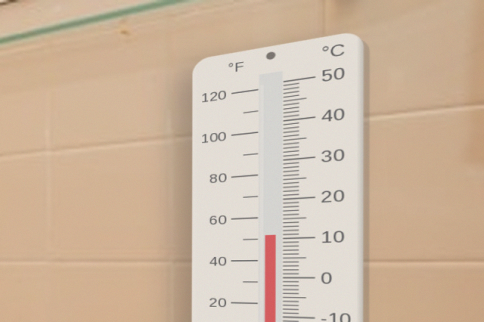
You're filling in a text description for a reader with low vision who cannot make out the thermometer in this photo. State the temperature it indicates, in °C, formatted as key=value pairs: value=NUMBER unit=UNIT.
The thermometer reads value=11 unit=°C
